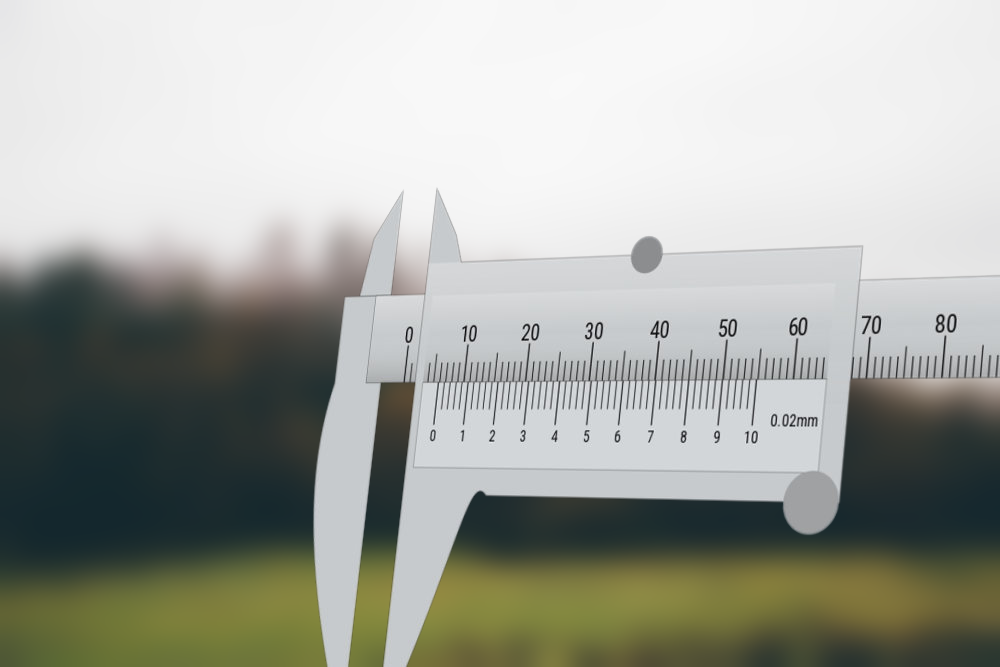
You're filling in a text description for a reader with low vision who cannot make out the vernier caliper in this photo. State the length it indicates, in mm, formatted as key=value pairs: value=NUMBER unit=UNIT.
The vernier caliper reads value=5.8 unit=mm
